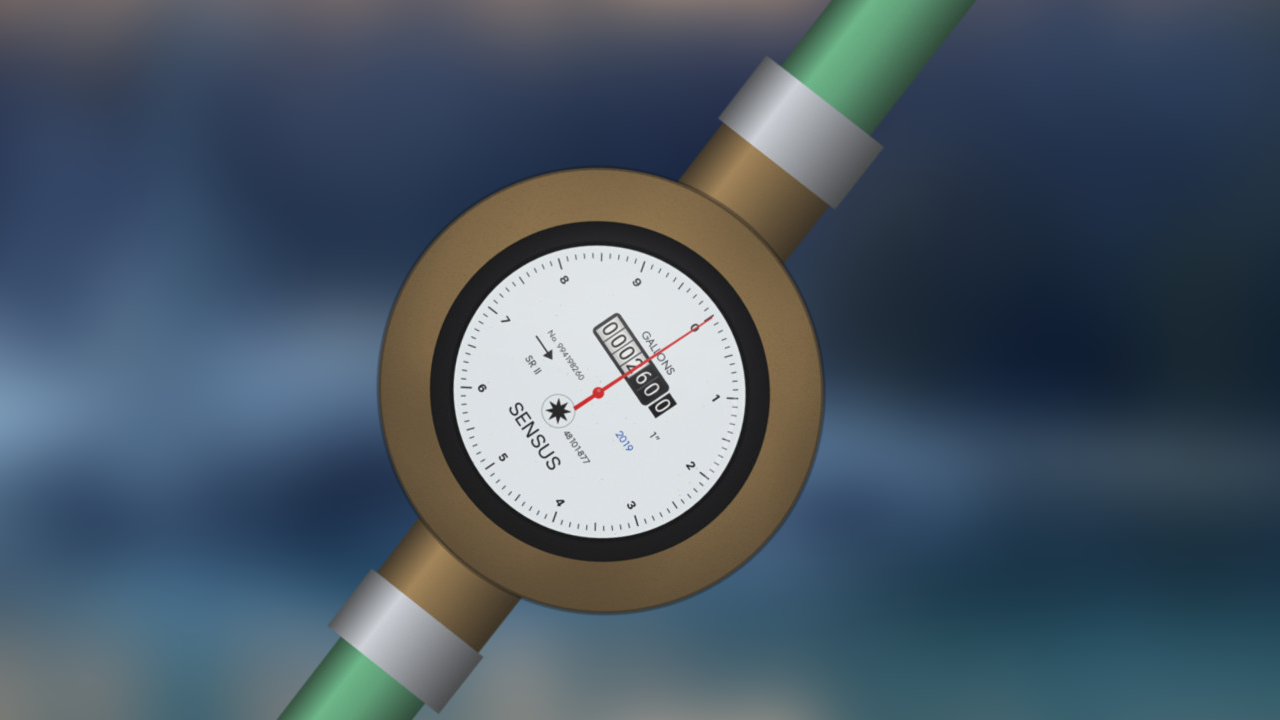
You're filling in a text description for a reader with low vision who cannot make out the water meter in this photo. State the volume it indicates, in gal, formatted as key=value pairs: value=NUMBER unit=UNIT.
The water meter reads value=2600.0 unit=gal
